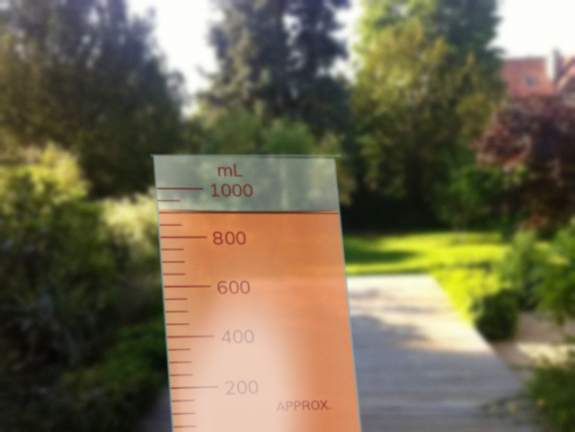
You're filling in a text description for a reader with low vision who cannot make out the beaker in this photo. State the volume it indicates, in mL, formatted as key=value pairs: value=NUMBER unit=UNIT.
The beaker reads value=900 unit=mL
